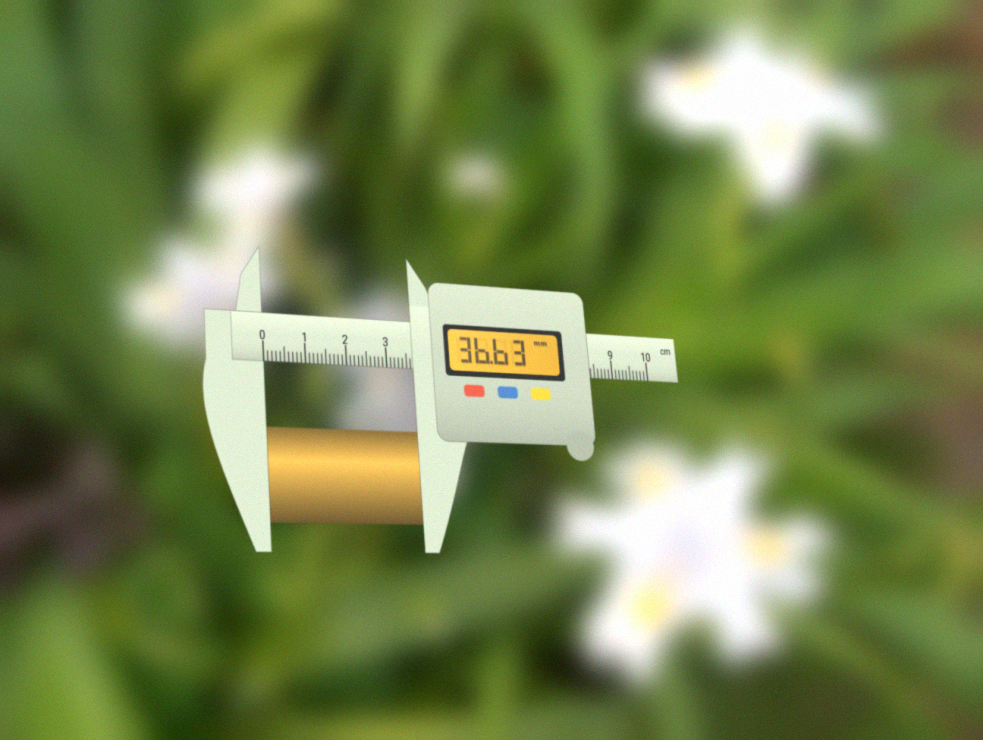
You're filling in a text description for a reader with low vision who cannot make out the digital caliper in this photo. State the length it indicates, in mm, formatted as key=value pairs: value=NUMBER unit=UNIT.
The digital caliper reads value=36.63 unit=mm
